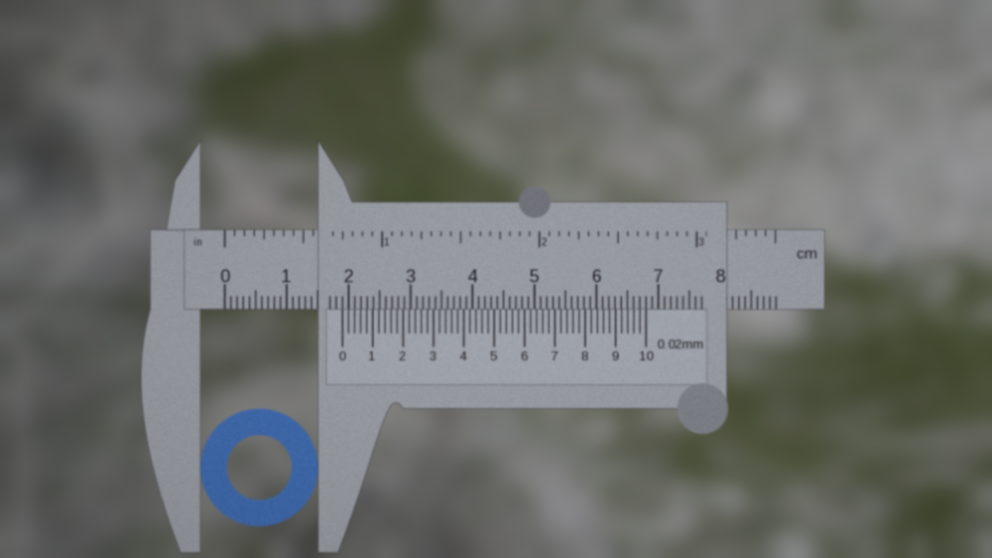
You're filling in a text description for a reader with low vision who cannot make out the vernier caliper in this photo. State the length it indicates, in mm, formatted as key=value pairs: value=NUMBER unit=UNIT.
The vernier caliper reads value=19.0 unit=mm
